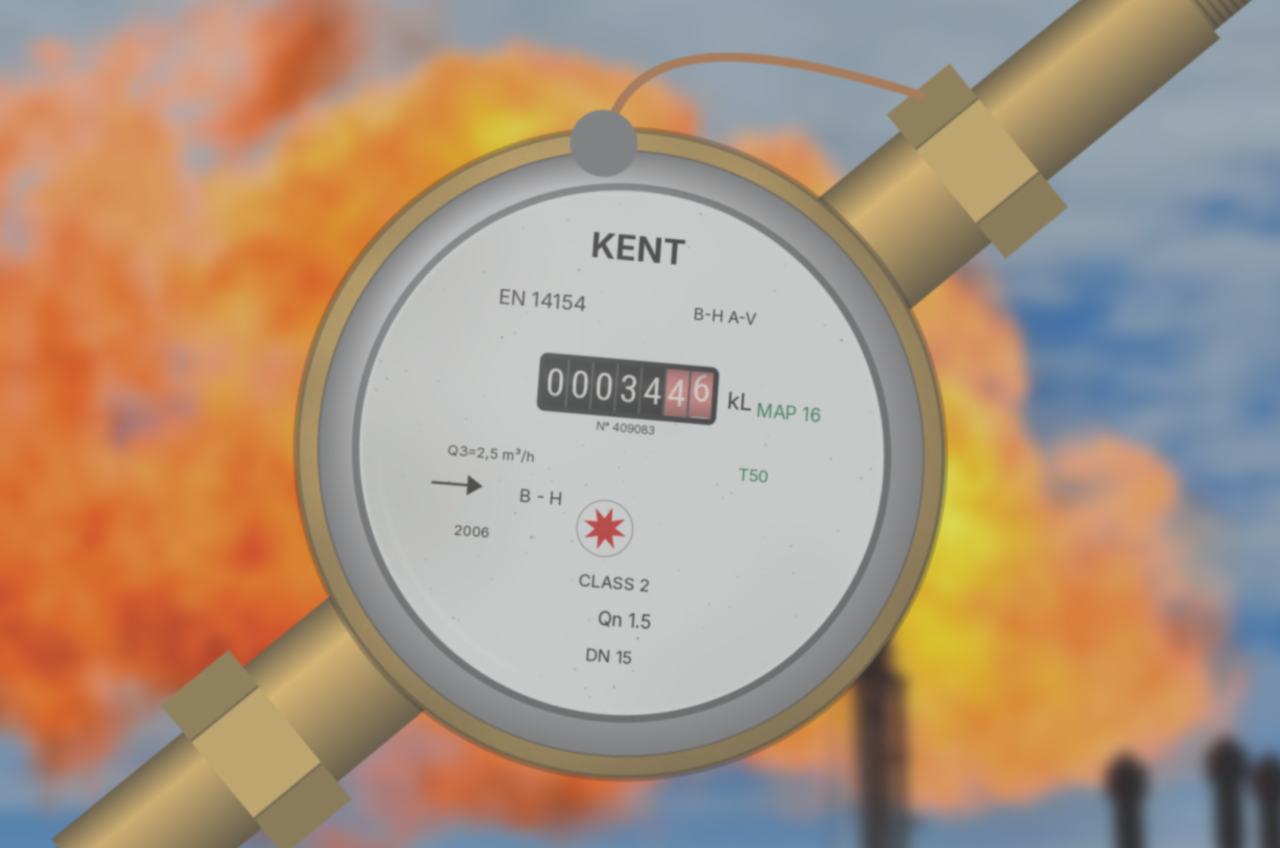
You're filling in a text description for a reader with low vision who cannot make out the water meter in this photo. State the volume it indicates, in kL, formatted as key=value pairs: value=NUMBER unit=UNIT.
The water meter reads value=34.46 unit=kL
